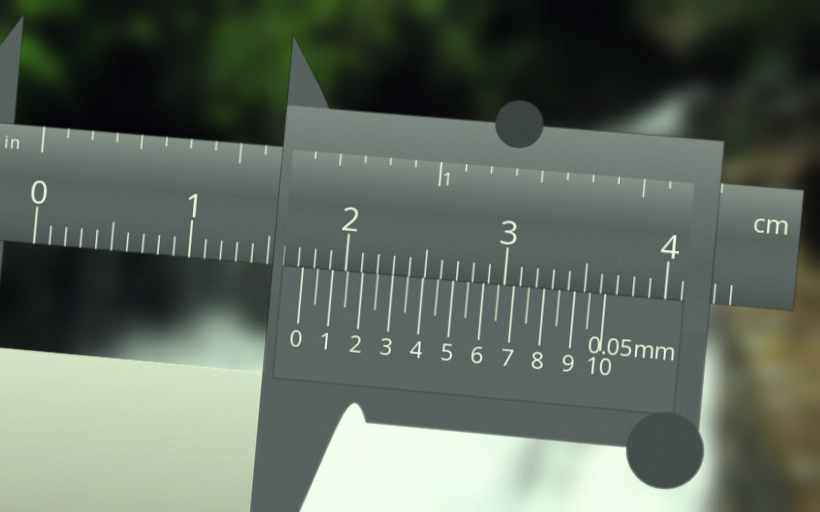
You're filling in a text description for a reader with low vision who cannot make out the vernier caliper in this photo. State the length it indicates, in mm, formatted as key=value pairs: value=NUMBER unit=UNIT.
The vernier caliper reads value=17.3 unit=mm
